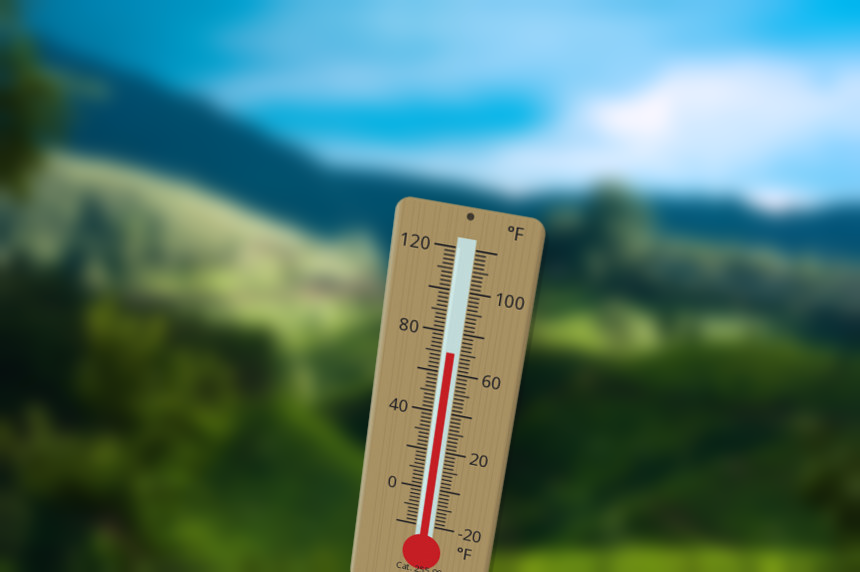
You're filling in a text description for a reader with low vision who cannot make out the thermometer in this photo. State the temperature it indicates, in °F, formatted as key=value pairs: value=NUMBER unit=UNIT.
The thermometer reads value=70 unit=°F
